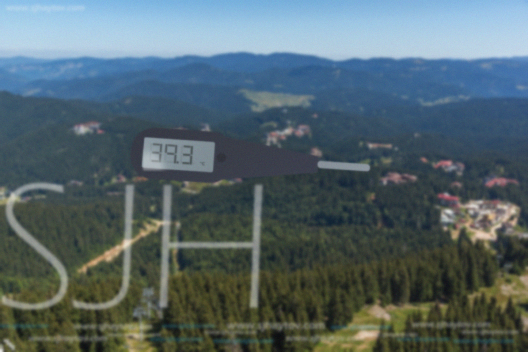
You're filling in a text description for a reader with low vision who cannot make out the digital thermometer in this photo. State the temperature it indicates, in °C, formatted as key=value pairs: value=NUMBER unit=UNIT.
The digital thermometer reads value=39.3 unit=°C
